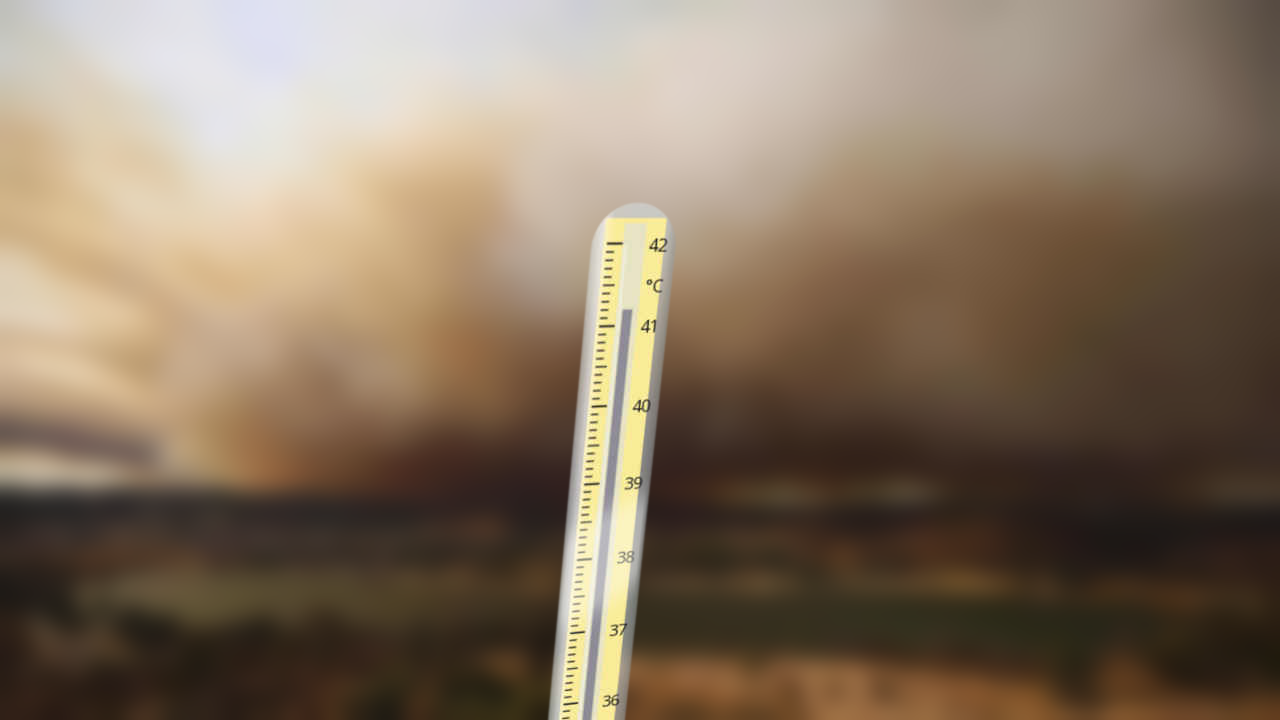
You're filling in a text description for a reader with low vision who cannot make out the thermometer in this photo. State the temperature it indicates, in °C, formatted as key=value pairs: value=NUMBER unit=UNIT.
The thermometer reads value=41.2 unit=°C
